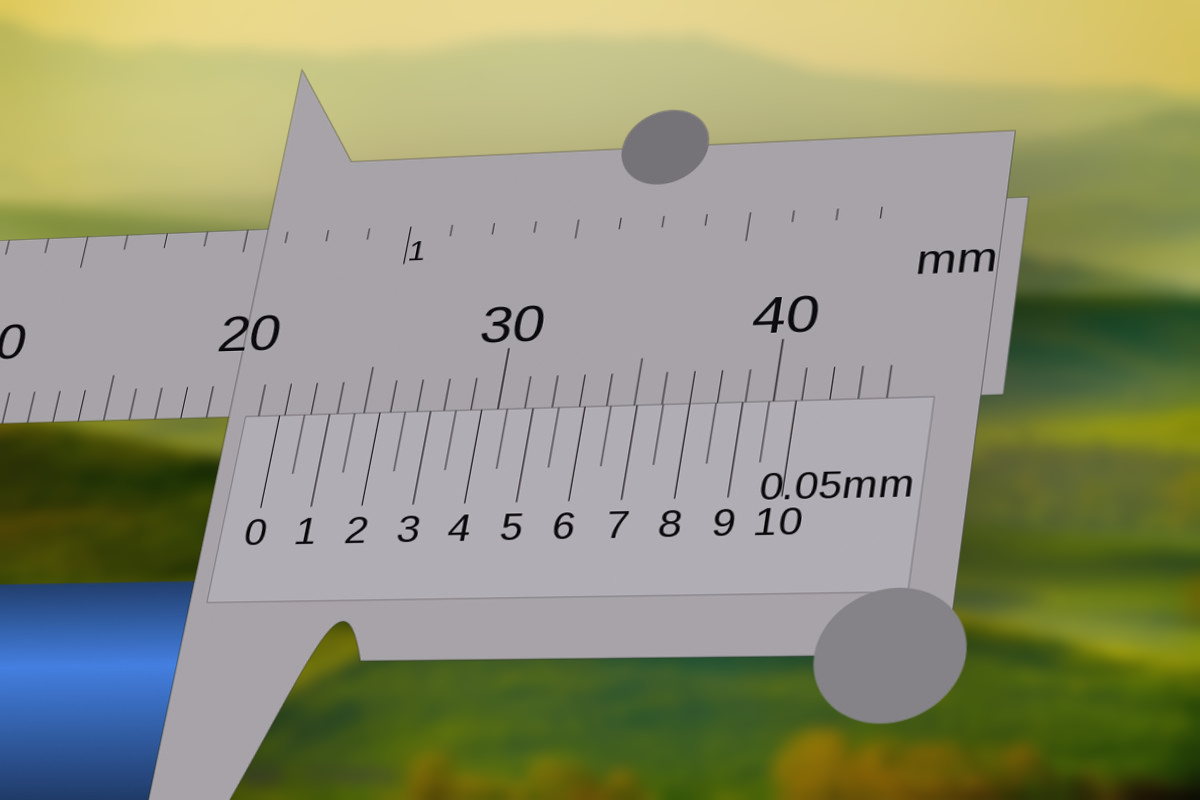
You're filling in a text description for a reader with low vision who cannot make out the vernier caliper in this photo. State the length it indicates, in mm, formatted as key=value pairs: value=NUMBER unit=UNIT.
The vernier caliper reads value=21.80 unit=mm
